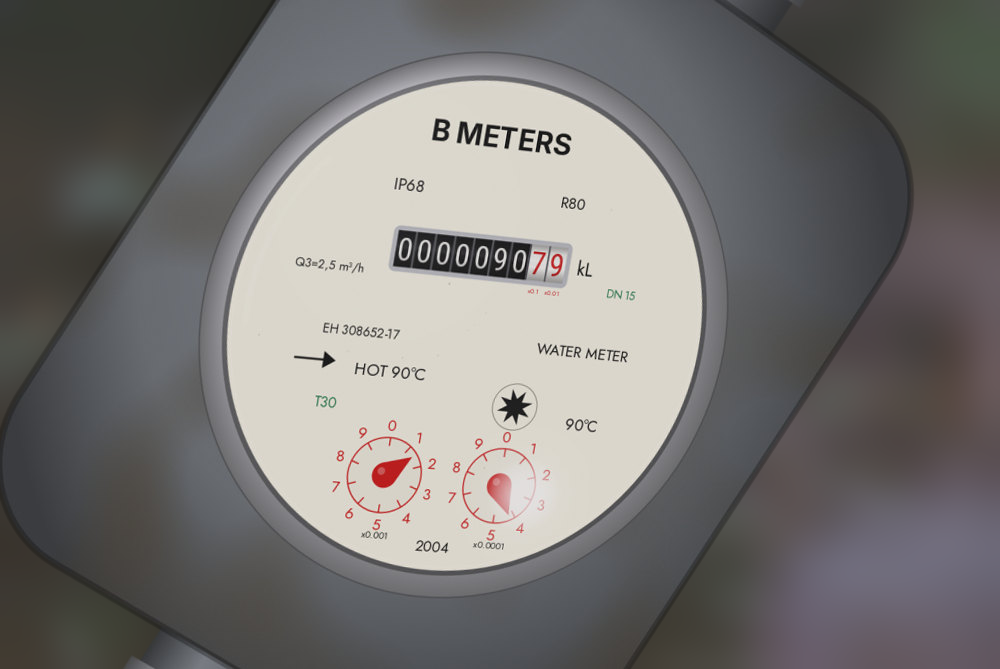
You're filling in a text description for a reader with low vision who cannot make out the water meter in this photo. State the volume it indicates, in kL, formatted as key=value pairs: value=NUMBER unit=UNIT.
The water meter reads value=90.7914 unit=kL
